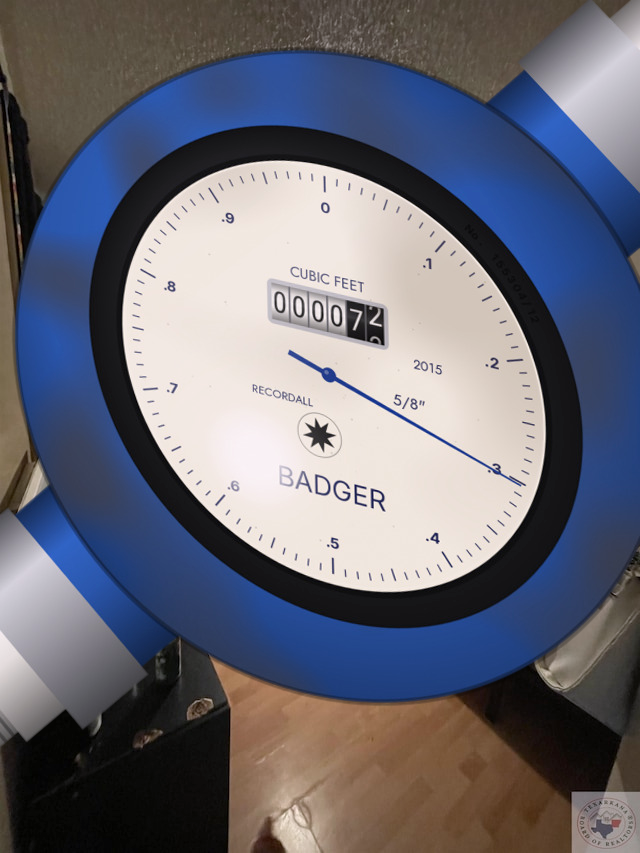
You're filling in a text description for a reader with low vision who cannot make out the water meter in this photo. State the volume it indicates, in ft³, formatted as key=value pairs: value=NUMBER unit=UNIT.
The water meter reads value=72.30 unit=ft³
